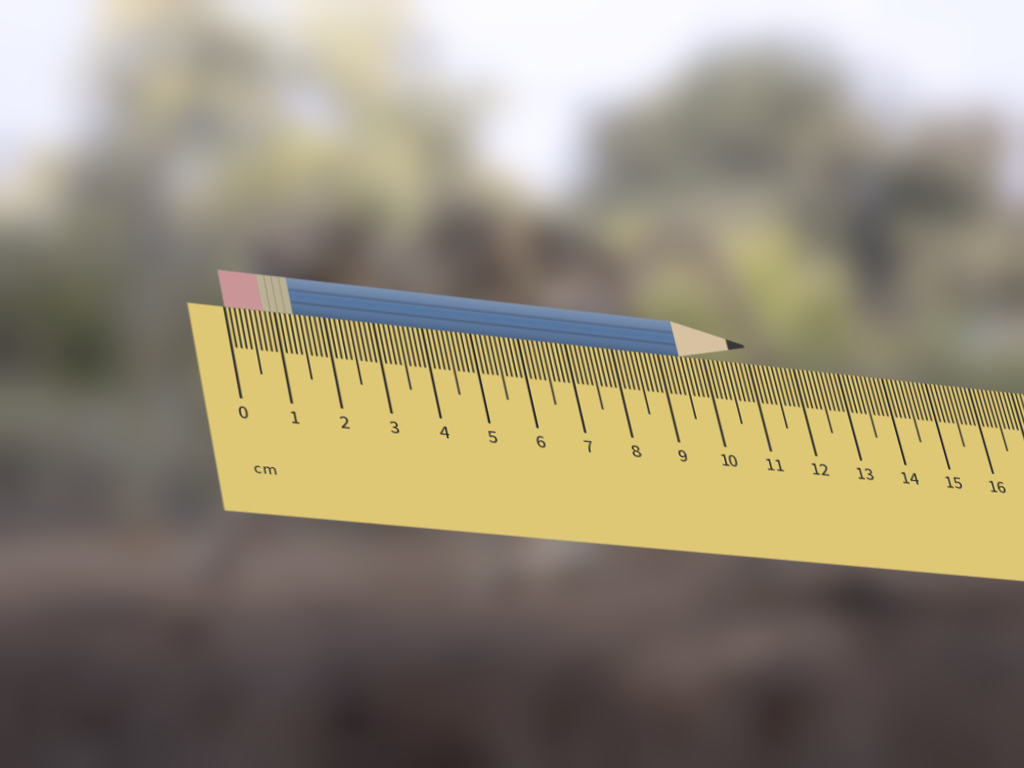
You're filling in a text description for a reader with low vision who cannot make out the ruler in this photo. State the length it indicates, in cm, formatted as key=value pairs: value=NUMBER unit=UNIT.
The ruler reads value=11 unit=cm
